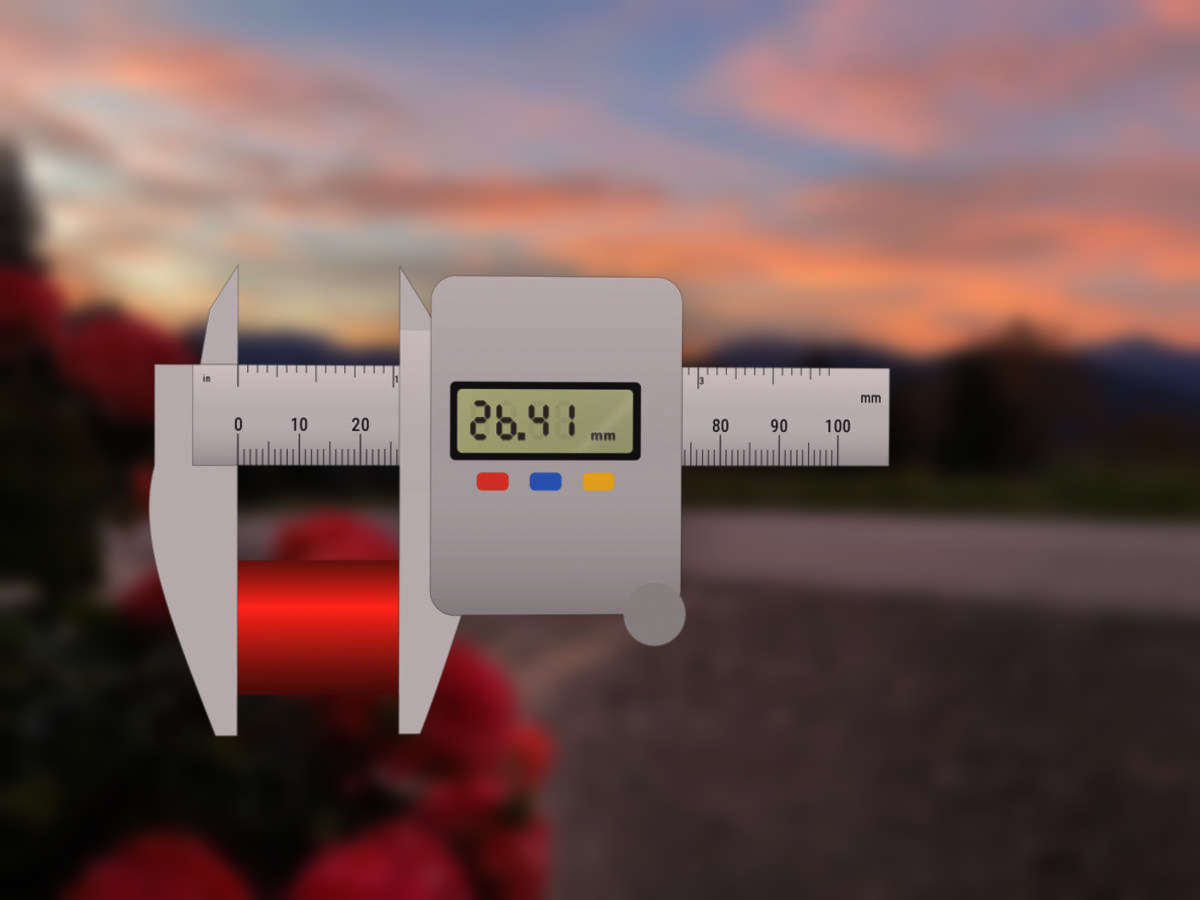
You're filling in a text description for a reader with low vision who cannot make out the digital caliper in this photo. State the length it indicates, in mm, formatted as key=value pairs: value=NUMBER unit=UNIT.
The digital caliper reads value=26.41 unit=mm
